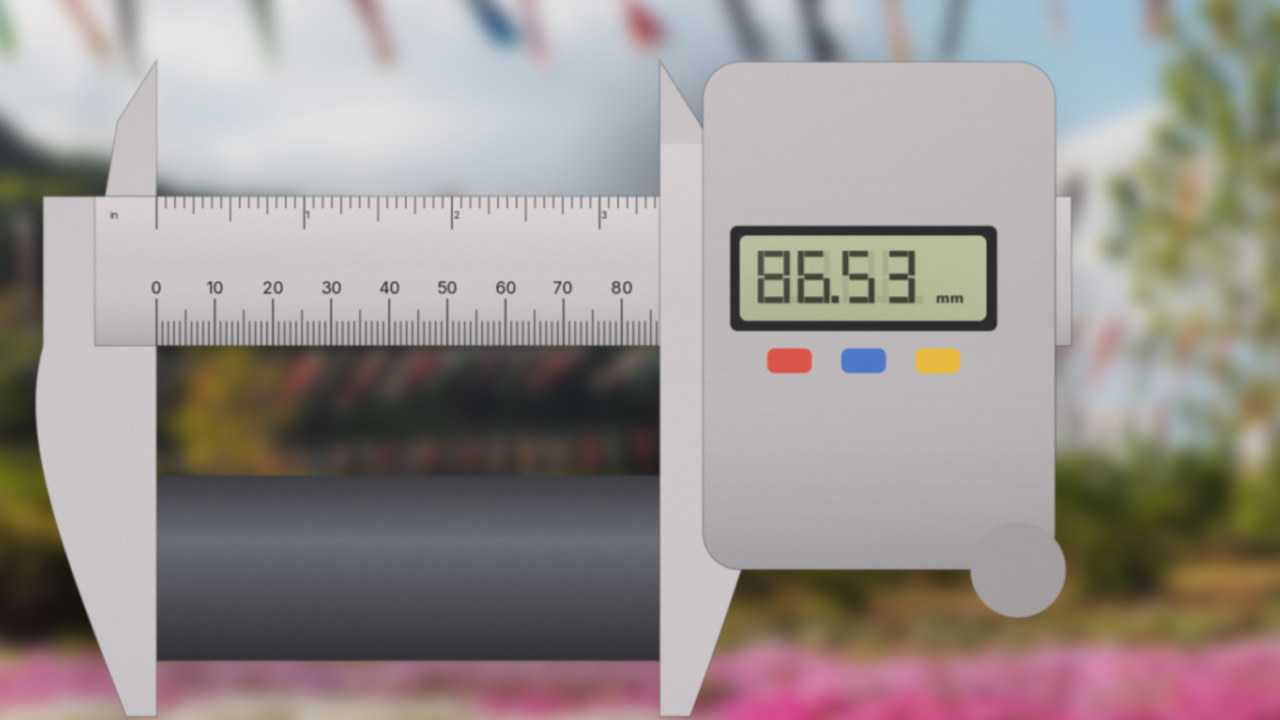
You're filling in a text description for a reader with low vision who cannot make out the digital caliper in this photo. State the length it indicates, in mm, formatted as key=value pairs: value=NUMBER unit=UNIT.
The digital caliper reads value=86.53 unit=mm
